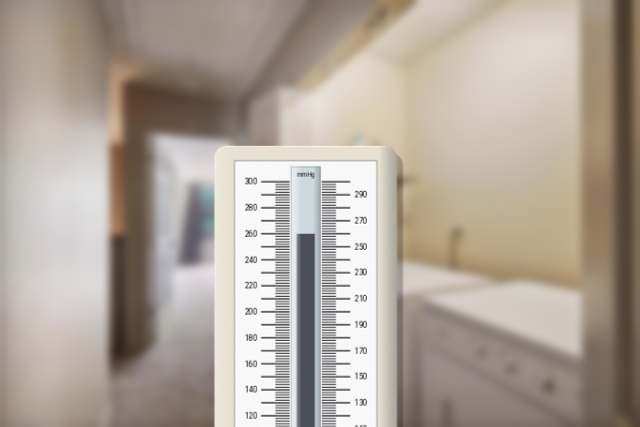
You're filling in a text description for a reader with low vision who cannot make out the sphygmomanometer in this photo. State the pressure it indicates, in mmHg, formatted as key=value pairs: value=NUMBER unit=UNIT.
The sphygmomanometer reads value=260 unit=mmHg
